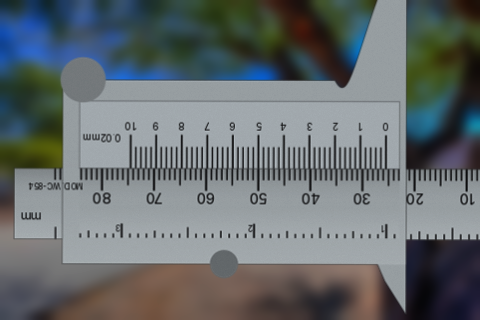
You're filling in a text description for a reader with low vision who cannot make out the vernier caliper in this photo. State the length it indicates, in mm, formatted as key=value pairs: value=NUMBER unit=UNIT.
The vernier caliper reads value=25.5 unit=mm
